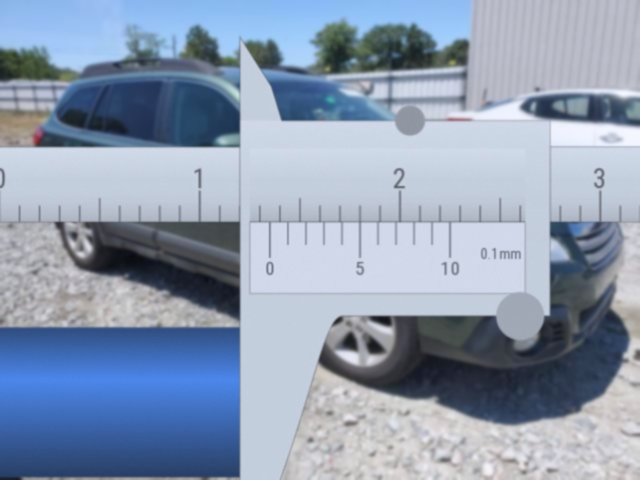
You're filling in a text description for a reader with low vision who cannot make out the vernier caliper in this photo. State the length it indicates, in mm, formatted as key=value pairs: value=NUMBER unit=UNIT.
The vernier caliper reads value=13.5 unit=mm
